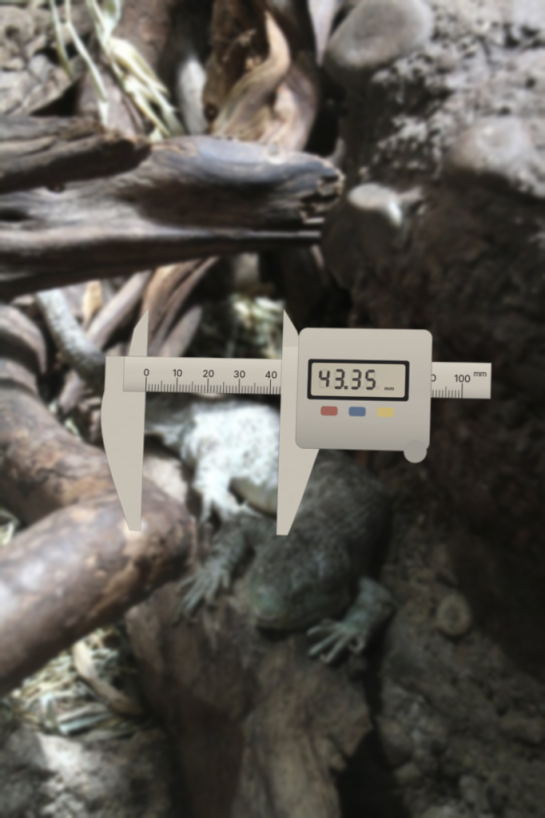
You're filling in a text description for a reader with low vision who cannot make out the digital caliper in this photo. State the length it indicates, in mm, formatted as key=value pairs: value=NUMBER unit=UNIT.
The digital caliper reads value=43.35 unit=mm
